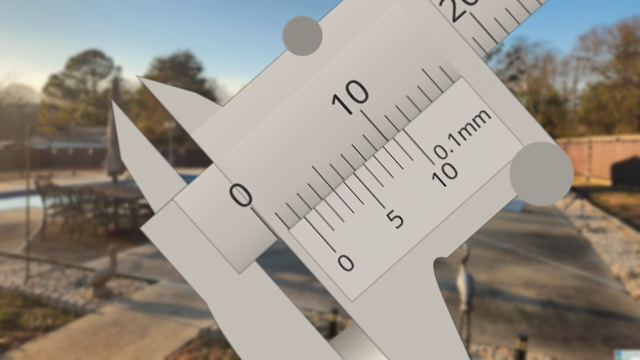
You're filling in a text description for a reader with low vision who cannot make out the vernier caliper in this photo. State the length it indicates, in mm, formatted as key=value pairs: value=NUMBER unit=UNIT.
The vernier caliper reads value=2.3 unit=mm
